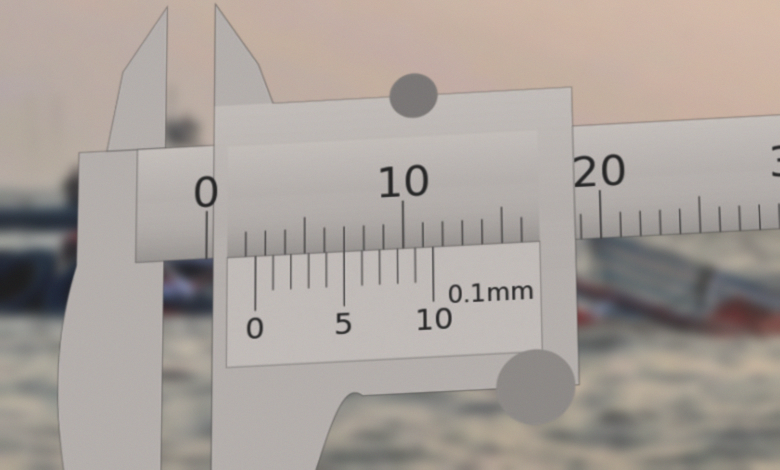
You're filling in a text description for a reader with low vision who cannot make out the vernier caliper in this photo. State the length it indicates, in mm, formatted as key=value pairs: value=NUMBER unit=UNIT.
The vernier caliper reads value=2.5 unit=mm
